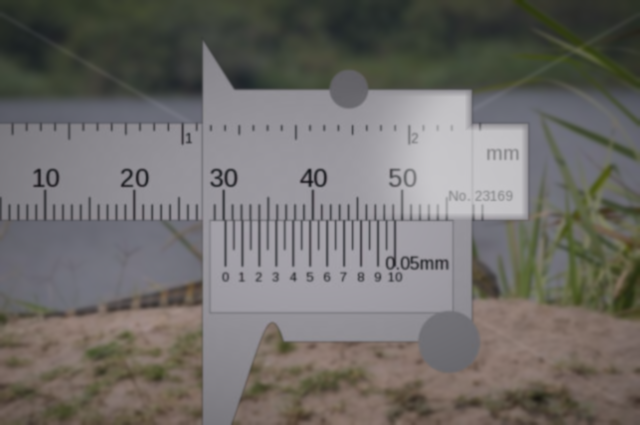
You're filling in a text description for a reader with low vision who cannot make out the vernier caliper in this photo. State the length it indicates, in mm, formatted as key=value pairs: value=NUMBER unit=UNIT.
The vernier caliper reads value=30.2 unit=mm
